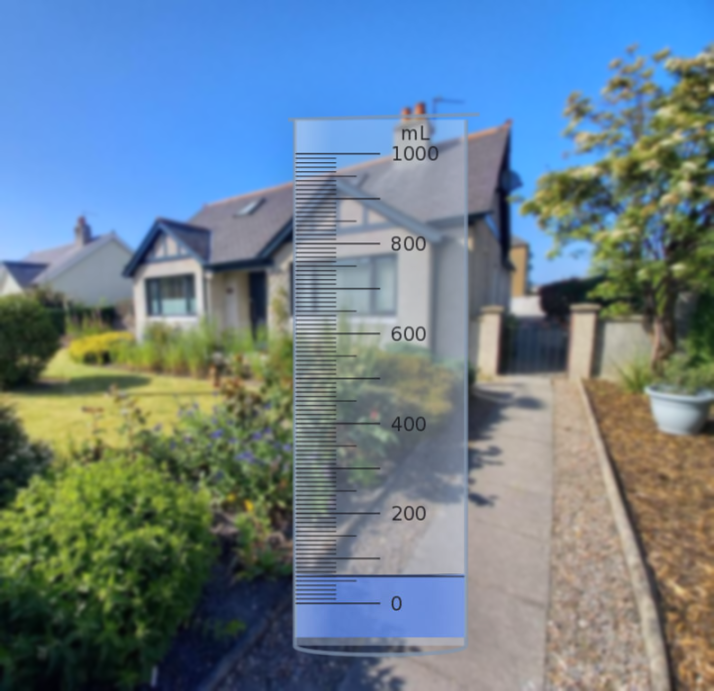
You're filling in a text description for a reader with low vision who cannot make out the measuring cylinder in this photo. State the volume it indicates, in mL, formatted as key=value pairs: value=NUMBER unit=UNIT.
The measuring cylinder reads value=60 unit=mL
